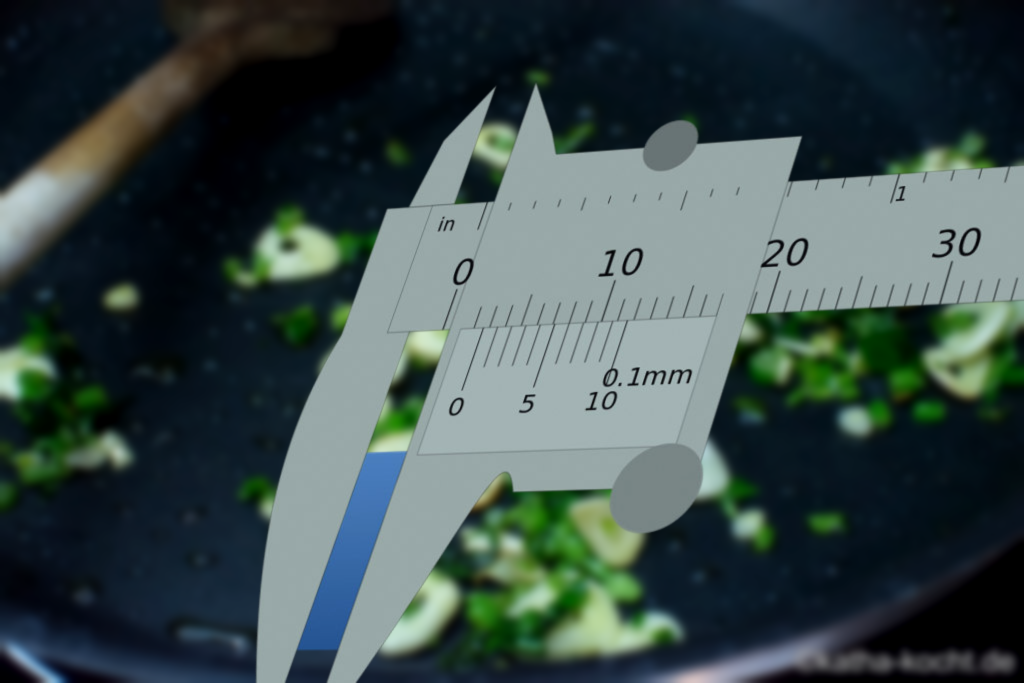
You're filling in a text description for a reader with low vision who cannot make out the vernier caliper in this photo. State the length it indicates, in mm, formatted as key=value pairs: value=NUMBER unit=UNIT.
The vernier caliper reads value=2.6 unit=mm
